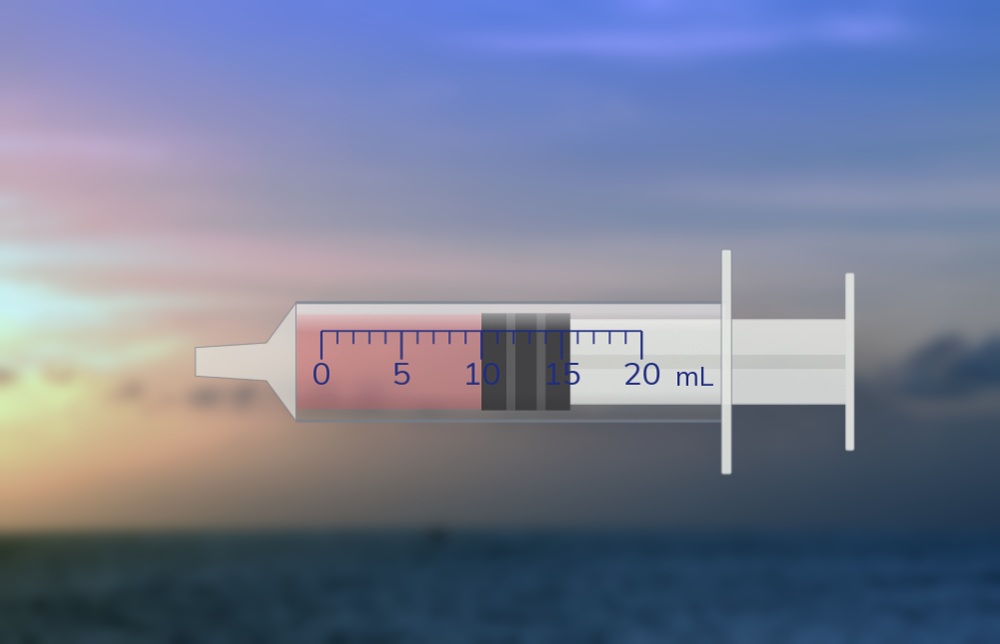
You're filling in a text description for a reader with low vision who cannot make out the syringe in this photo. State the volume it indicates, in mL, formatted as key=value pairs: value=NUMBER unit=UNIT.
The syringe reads value=10 unit=mL
